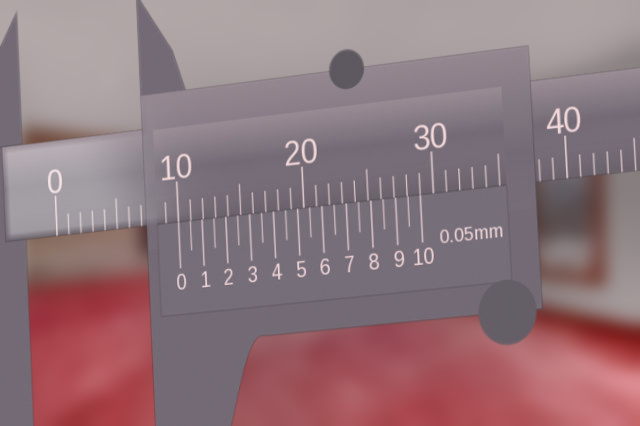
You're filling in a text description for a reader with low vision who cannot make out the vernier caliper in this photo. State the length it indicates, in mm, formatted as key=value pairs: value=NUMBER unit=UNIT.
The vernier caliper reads value=10.0 unit=mm
